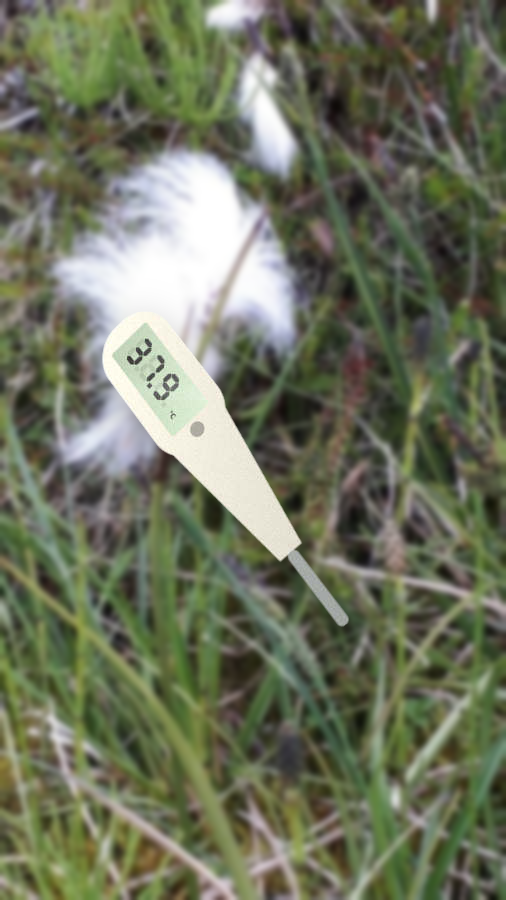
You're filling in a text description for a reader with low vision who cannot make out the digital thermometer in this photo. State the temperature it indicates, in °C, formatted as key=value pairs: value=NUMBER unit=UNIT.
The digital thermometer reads value=37.9 unit=°C
